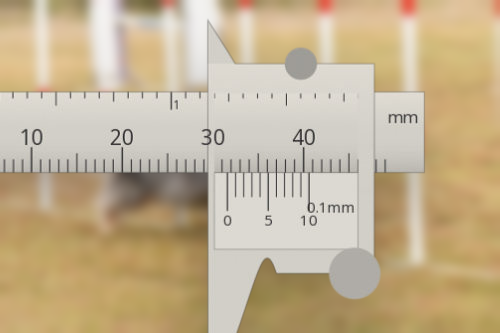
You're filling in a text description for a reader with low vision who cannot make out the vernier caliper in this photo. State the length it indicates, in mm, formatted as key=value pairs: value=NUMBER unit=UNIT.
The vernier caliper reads value=31.6 unit=mm
